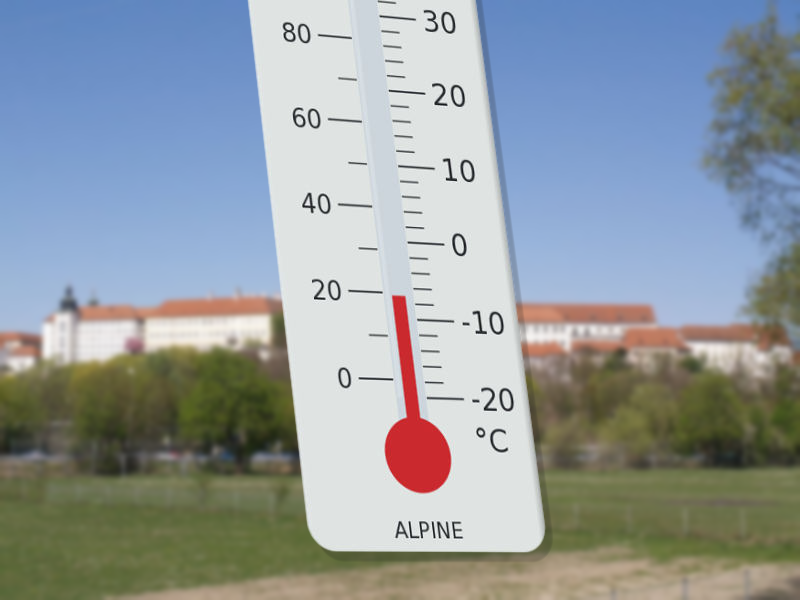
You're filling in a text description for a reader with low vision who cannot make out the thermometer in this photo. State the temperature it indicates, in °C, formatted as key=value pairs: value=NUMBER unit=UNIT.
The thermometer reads value=-7 unit=°C
